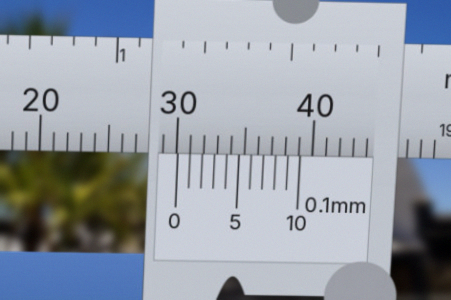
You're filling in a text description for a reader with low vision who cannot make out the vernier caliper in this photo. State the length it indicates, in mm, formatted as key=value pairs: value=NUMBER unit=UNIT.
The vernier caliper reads value=30.1 unit=mm
